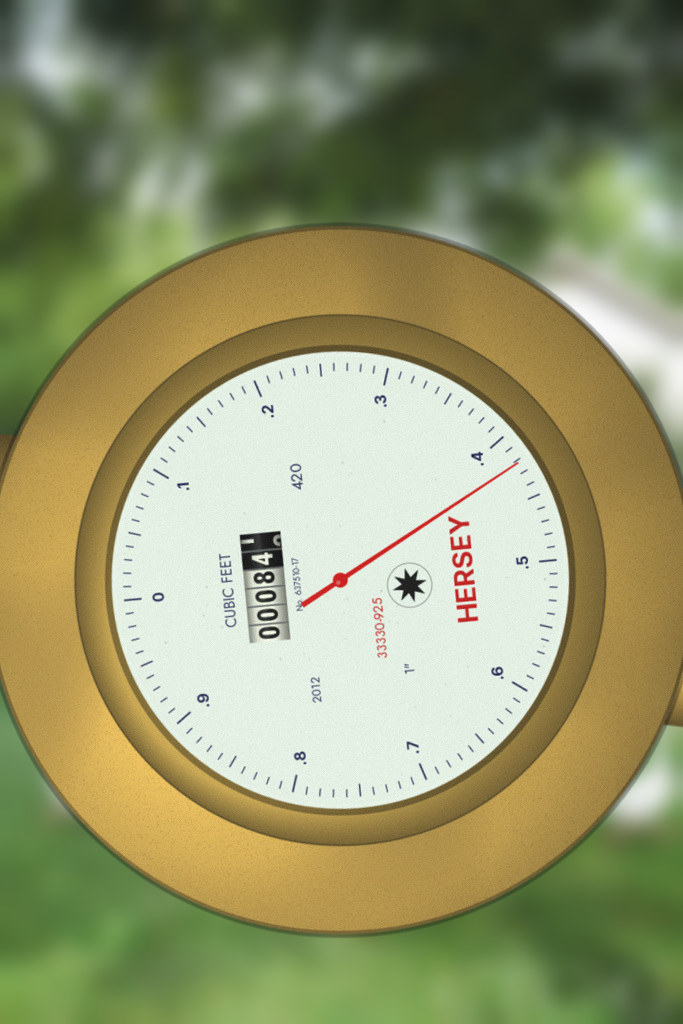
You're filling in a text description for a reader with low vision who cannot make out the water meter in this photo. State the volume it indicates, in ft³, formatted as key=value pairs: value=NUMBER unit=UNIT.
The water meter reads value=841.42 unit=ft³
